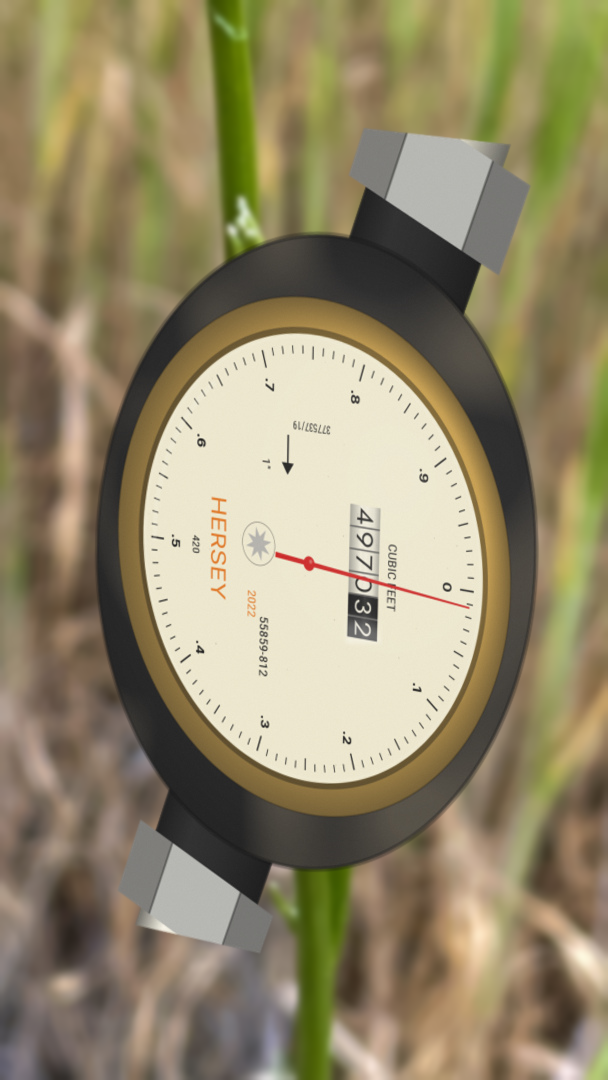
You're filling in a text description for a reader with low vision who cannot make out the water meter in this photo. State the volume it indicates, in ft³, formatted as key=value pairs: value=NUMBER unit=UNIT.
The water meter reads value=497032.01 unit=ft³
